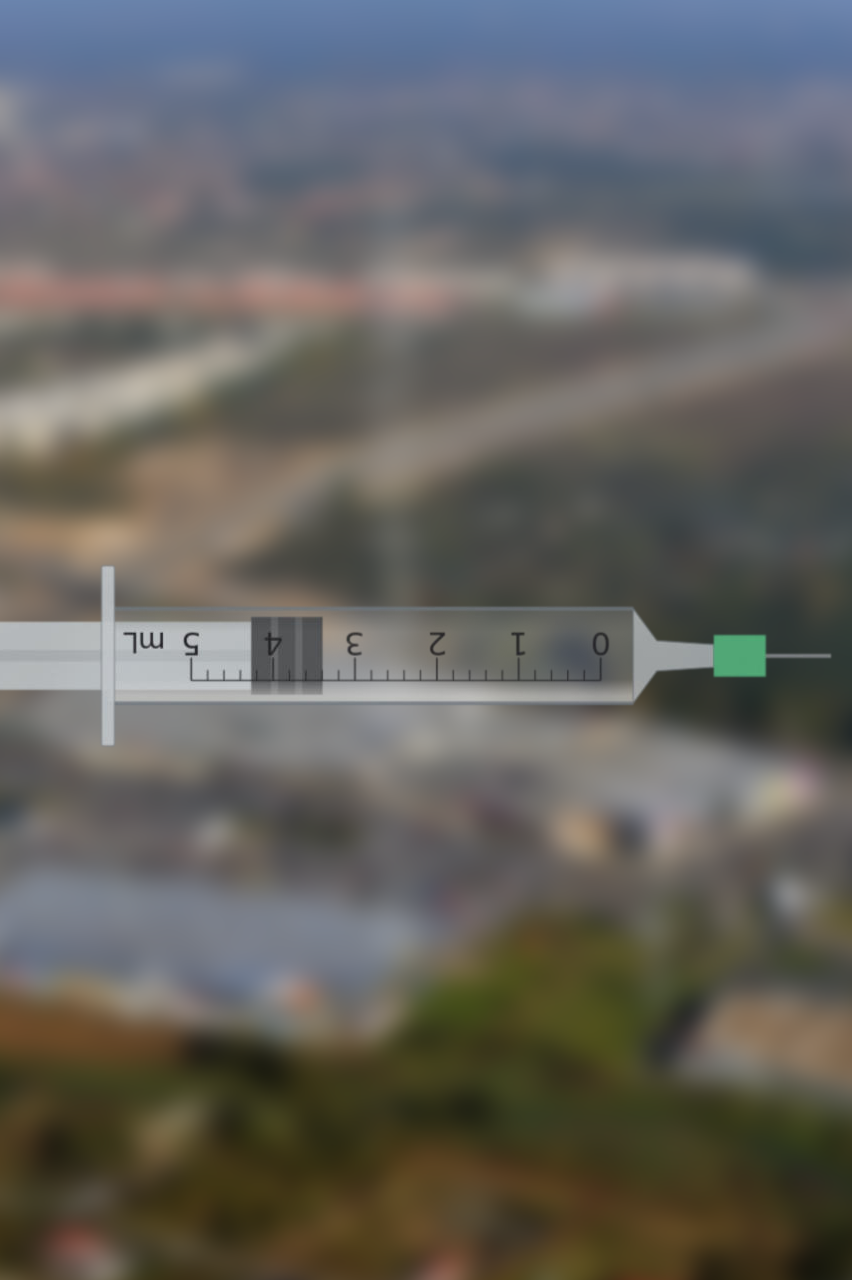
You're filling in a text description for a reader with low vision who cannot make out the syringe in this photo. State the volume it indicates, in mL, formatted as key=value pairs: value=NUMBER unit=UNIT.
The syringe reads value=3.4 unit=mL
